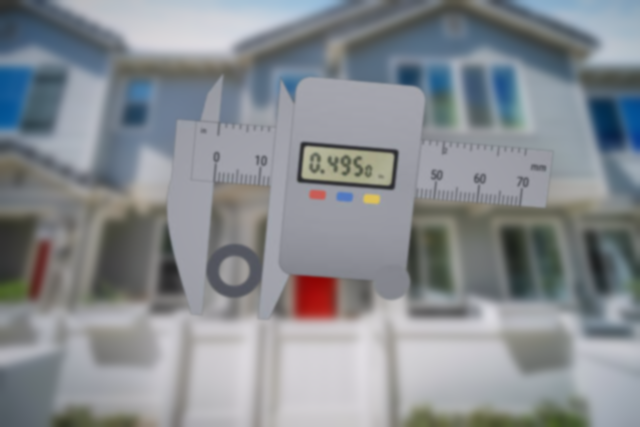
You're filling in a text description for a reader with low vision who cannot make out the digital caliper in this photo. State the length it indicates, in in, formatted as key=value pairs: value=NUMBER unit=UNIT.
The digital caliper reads value=0.4950 unit=in
